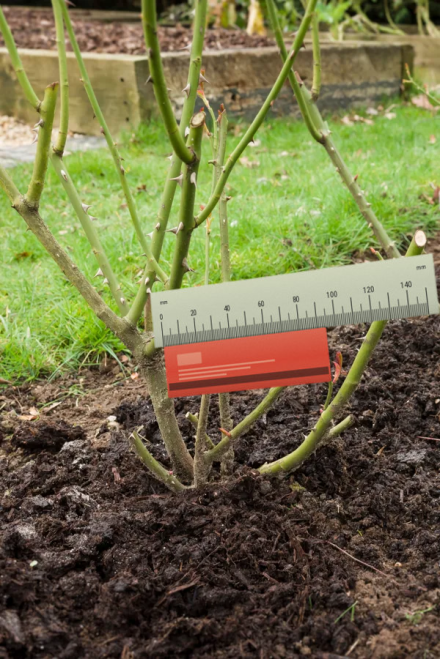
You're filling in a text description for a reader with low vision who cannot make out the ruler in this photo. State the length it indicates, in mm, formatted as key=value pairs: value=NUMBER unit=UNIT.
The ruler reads value=95 unit=mm
